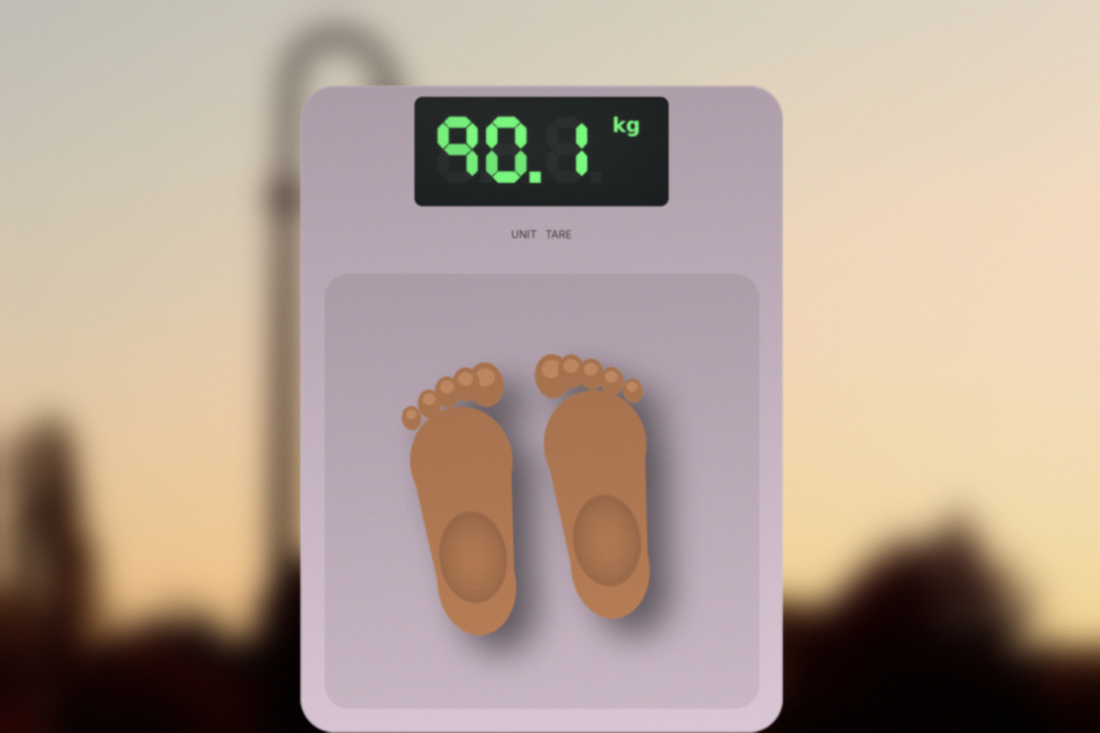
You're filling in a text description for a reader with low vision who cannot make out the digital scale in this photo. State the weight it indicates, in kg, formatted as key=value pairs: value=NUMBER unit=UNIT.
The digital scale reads value=90.1 unit=kg
